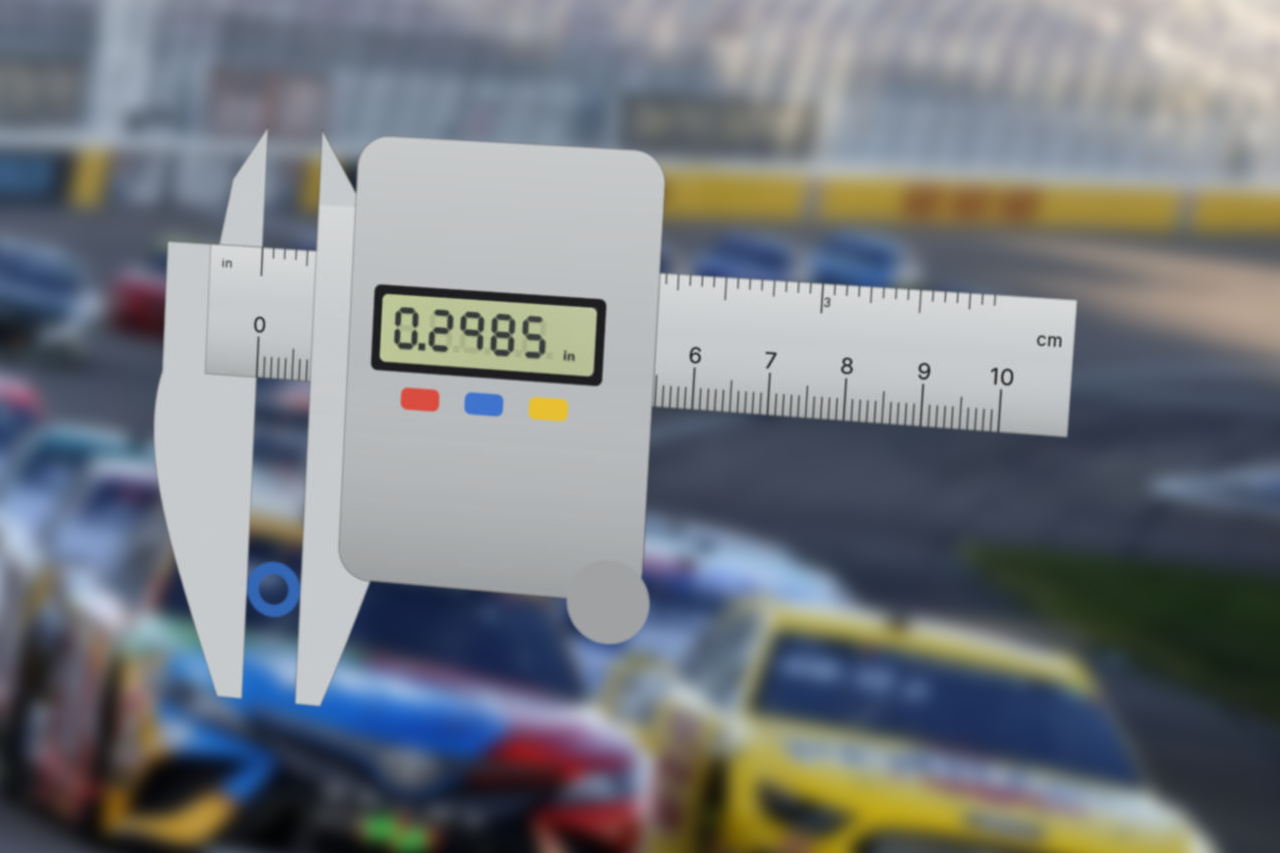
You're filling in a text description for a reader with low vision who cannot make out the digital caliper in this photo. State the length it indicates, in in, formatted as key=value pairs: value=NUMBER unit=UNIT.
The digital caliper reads value=0.2985 unit=in
